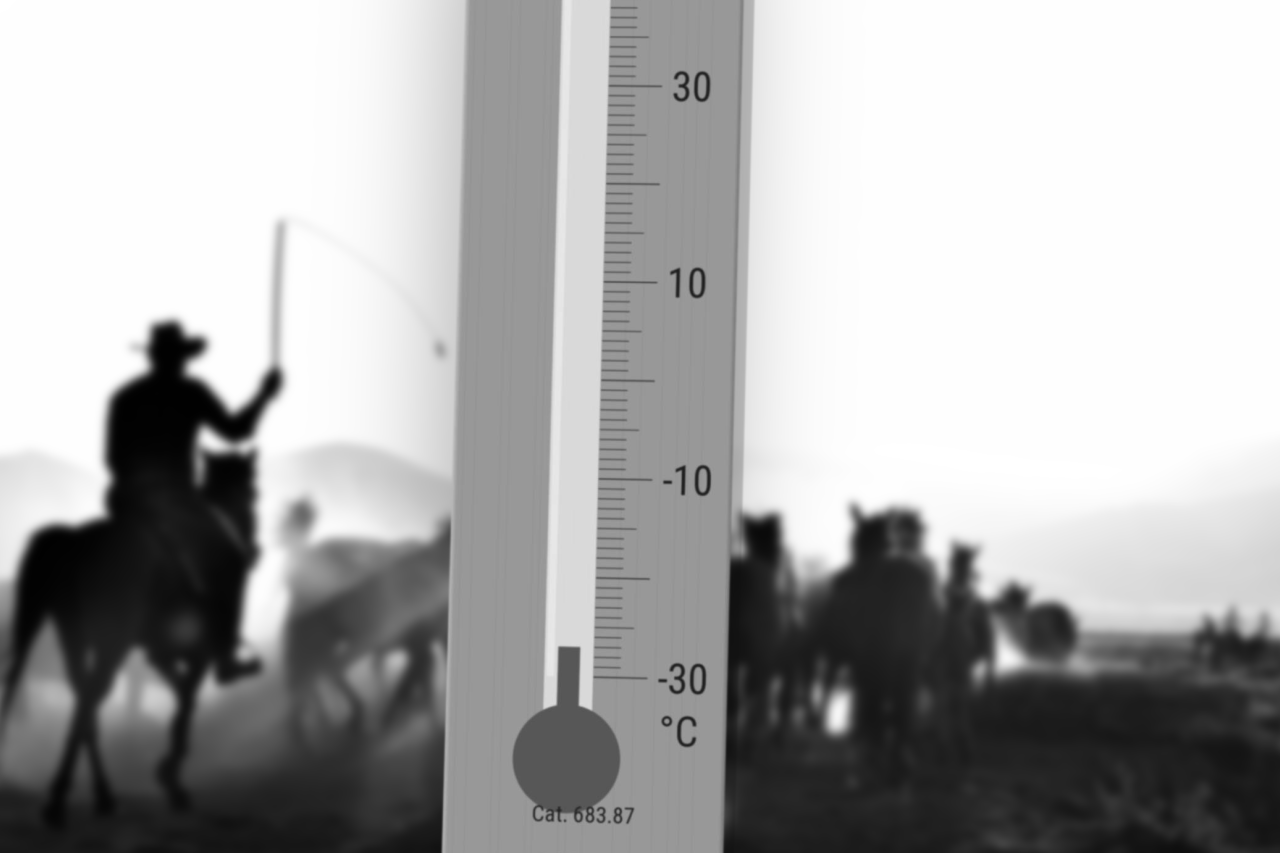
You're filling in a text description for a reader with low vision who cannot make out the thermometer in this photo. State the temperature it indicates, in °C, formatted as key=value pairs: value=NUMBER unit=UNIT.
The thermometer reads value=-27 unit=°C
